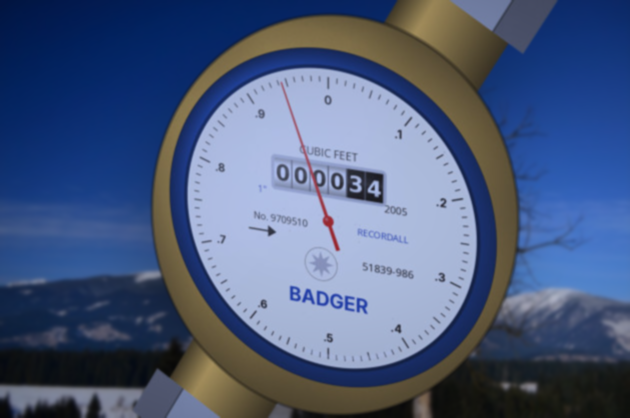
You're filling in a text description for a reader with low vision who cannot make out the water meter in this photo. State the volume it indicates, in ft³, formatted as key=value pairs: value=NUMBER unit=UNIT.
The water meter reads value=33.94 unit=ft³
